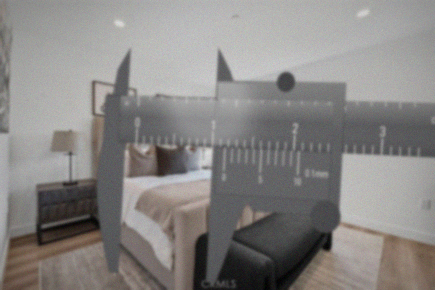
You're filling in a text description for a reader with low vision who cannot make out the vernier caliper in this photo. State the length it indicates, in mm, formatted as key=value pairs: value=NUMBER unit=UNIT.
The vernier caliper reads value=11.6 unit=mm
